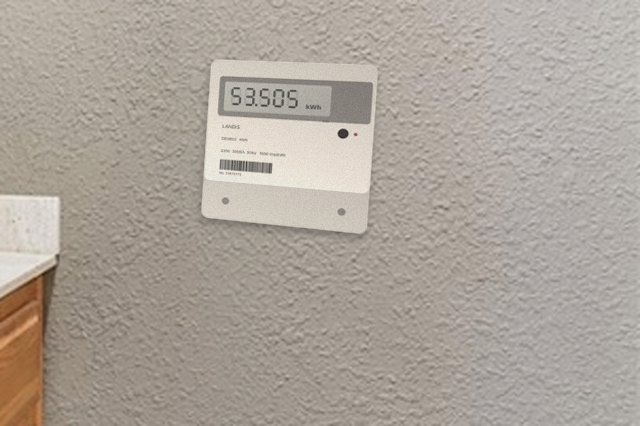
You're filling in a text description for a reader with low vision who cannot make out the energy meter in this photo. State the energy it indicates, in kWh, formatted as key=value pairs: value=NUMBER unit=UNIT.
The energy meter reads value=53.505 unit=kWh
